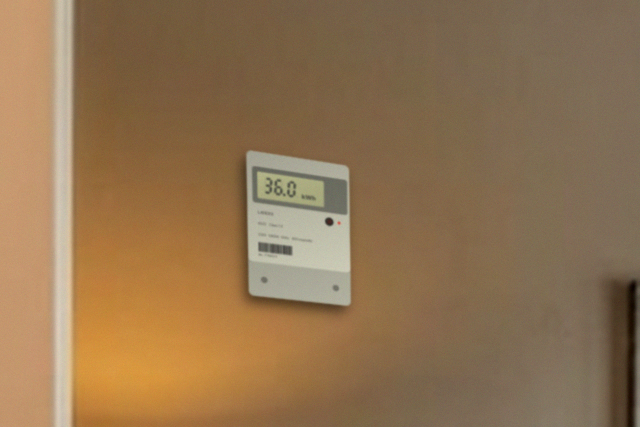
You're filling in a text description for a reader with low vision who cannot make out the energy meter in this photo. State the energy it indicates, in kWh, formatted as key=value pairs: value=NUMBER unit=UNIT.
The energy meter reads value=36.0 unit=kWh
